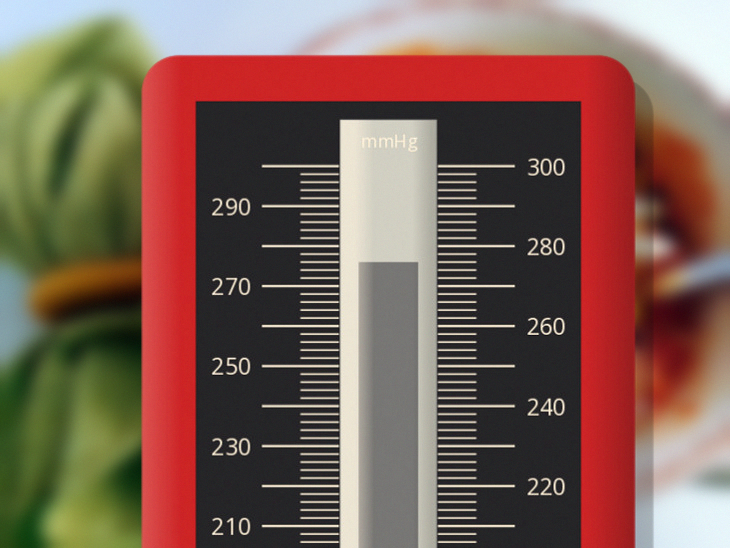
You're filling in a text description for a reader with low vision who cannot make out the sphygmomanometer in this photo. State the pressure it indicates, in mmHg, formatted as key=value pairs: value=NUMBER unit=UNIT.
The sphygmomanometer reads value=276 unit=mmHg
